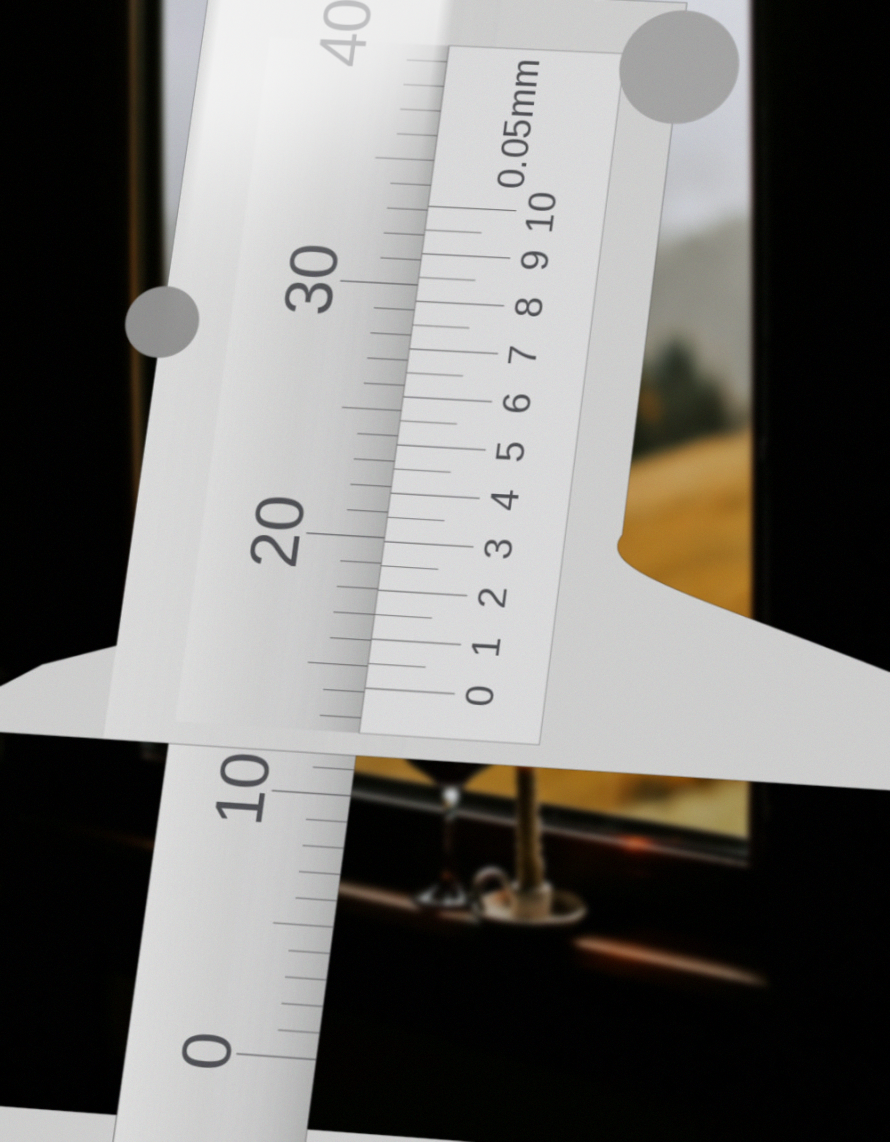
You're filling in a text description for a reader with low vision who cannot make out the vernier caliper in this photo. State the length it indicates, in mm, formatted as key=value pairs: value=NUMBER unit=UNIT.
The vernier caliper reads value=14.15 unit=mm
